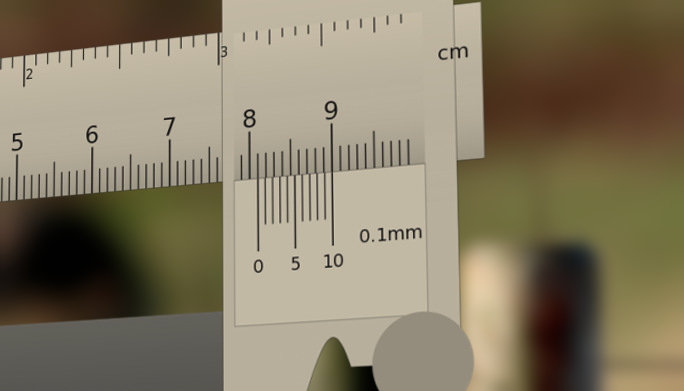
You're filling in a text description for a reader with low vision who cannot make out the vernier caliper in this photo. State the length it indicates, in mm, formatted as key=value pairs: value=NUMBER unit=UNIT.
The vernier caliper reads value=81.0 unit=mm
